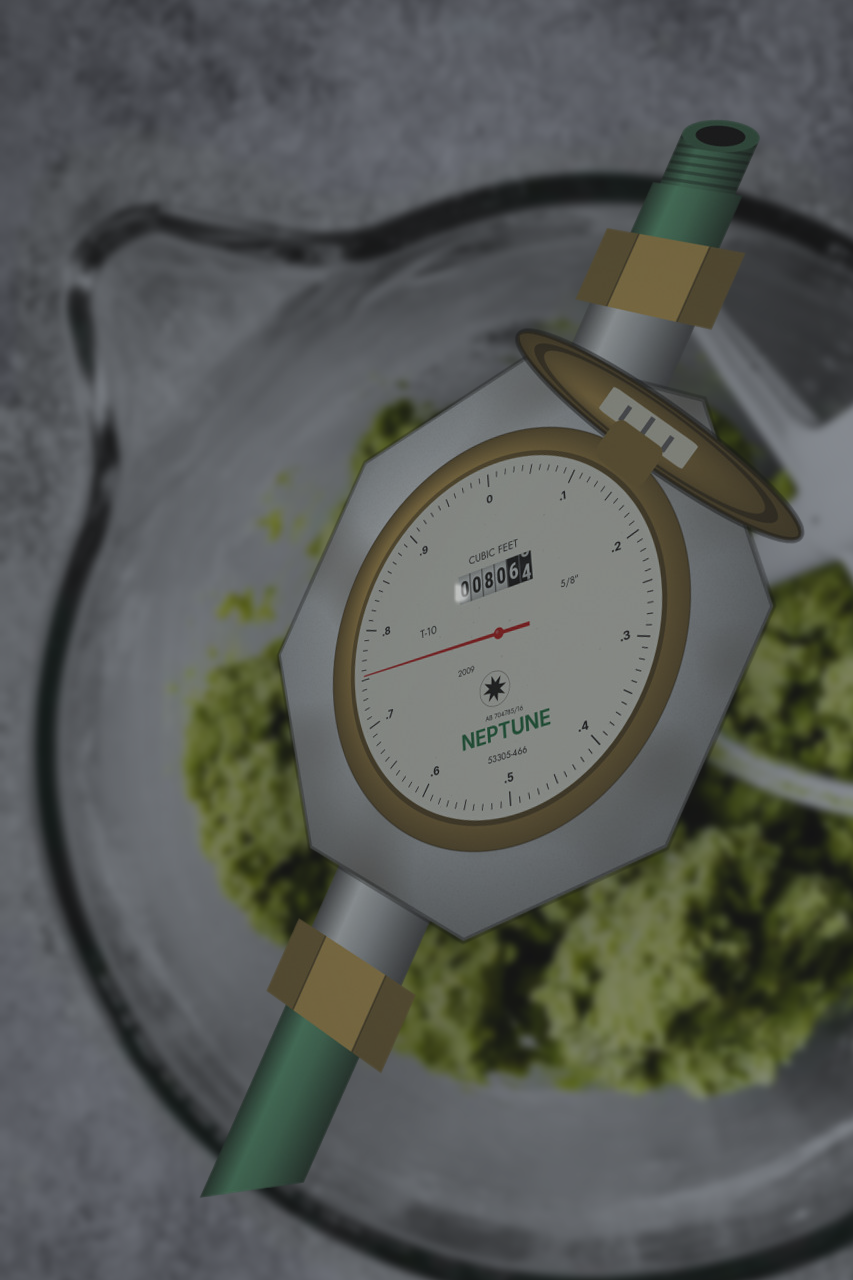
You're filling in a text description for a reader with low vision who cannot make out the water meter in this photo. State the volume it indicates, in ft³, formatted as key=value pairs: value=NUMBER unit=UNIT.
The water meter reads value=8063.75 unit=ft³
